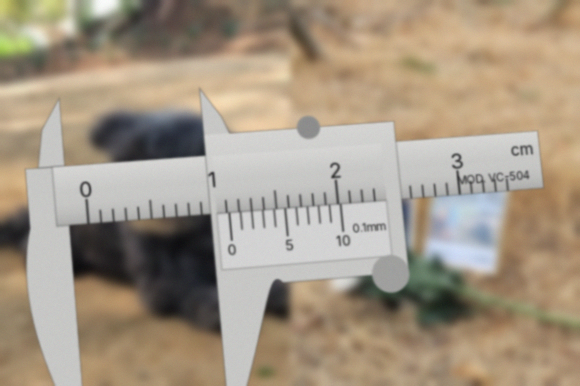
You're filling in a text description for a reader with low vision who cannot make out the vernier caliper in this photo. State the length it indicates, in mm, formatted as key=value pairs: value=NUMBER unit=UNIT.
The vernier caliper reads value=11.2 unit=mm
